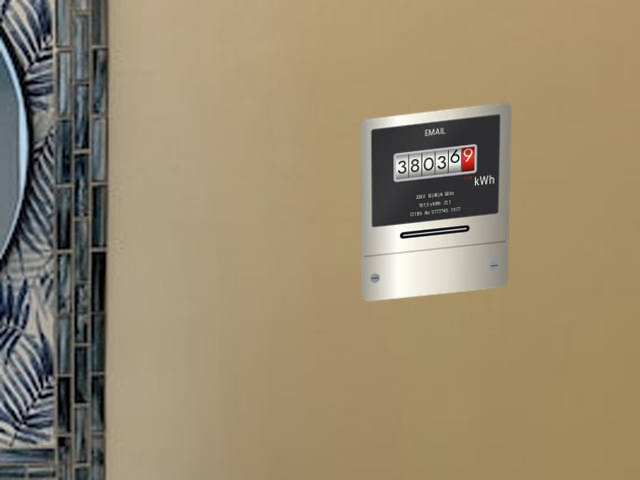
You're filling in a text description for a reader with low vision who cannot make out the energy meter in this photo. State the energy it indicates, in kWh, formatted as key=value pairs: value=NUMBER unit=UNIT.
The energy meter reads value=38036.9 unit=kWh
